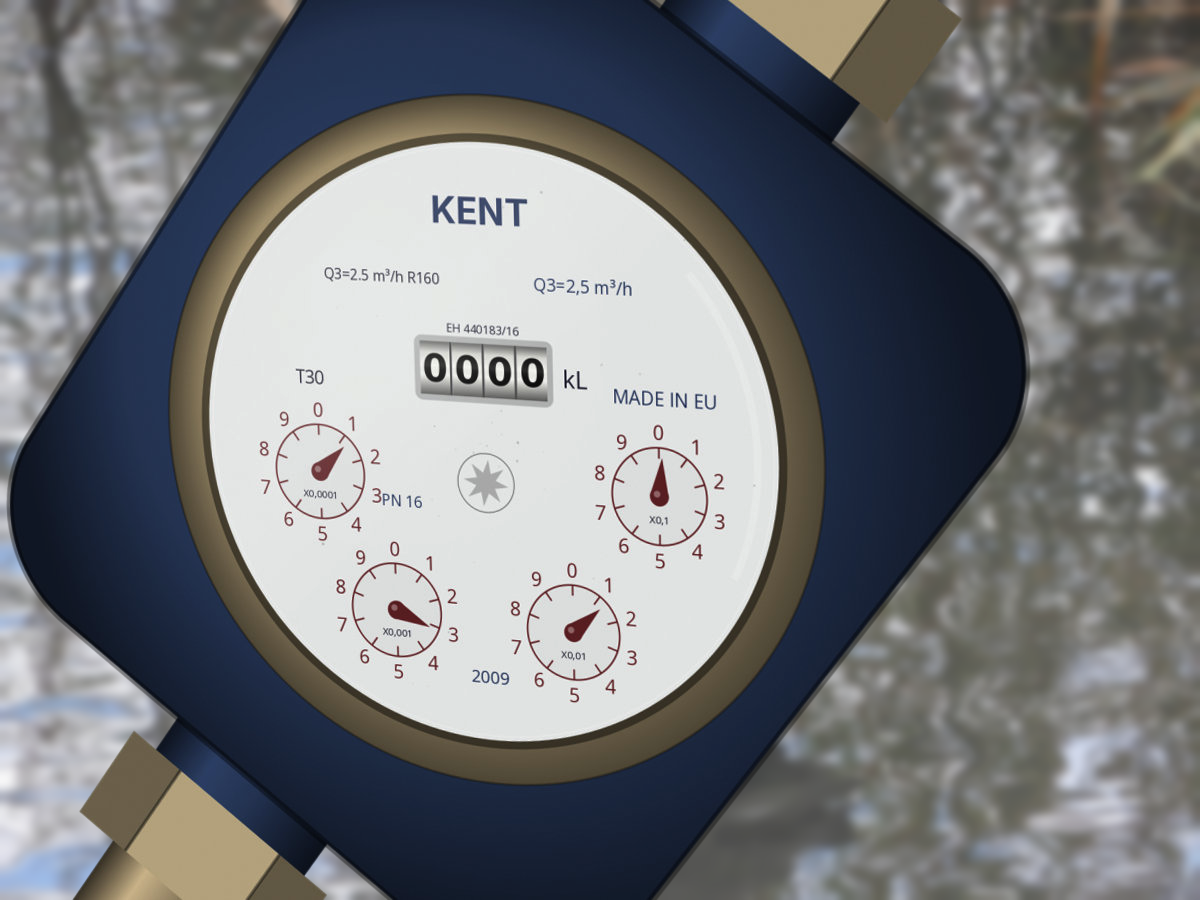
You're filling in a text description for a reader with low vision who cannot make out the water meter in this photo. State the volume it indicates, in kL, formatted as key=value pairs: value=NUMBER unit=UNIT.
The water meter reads value=0.0131 unit=kL
